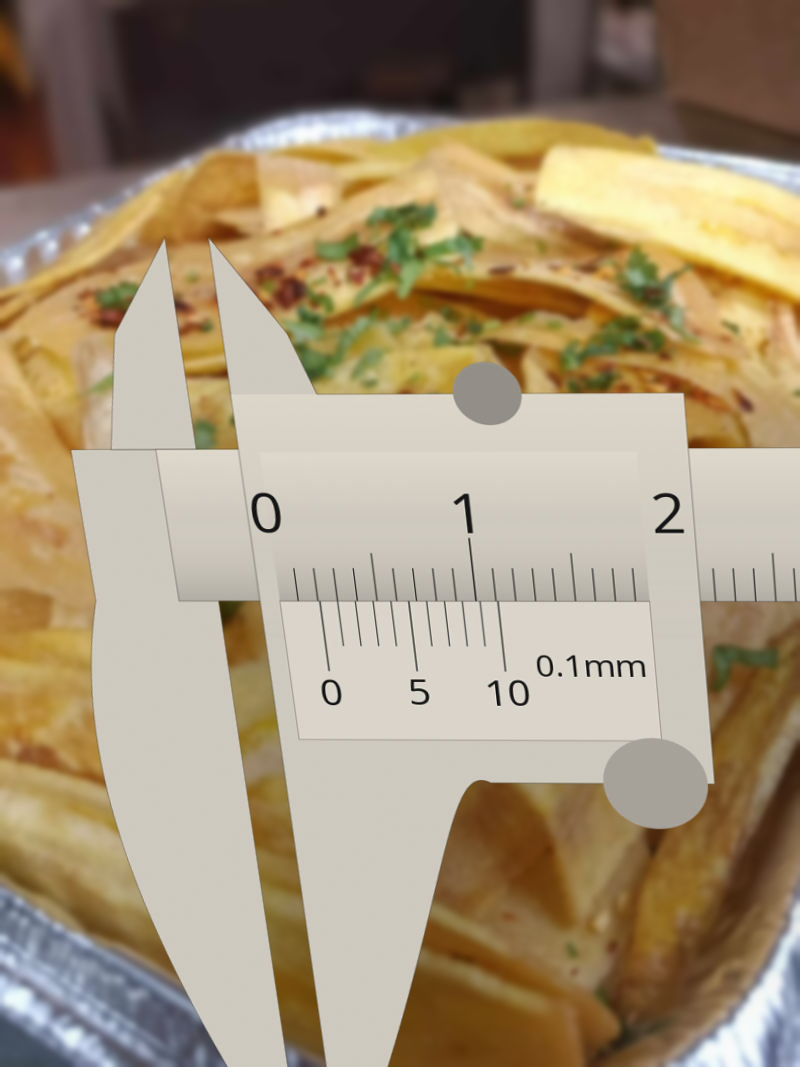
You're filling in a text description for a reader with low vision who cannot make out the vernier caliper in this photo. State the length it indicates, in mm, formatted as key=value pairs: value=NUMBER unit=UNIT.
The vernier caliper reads value=2.1 unit=mm
